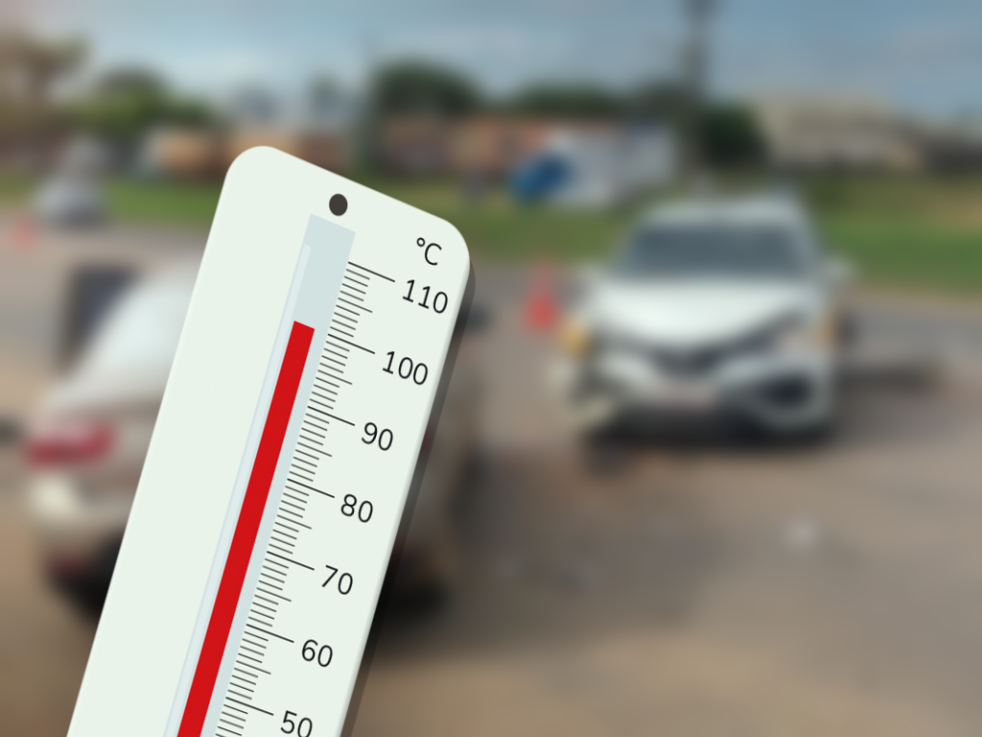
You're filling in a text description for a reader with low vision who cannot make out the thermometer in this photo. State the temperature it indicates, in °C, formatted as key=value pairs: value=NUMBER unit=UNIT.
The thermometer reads value=100 unit=°C
